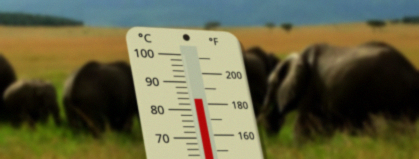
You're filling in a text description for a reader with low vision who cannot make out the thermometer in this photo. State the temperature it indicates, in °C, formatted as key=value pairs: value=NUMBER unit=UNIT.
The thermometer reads value=84 unit=°C
